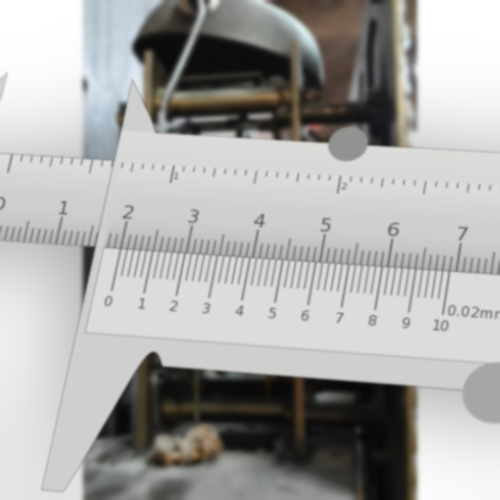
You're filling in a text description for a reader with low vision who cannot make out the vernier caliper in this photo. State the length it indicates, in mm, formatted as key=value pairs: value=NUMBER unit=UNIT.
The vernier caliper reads value=20.0 unit=mm
